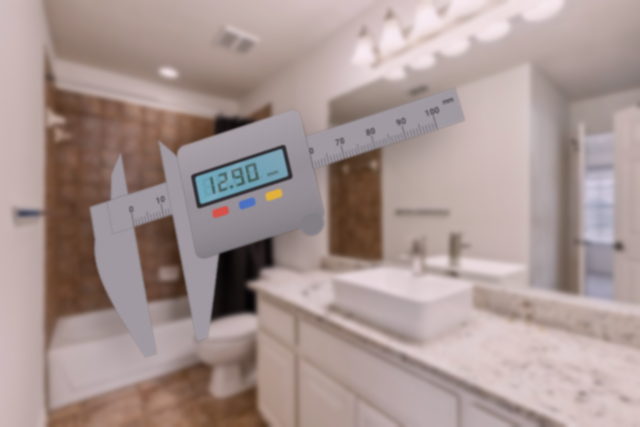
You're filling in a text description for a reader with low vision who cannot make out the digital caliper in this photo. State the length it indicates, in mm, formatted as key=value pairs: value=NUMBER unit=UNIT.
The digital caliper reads value=12.90 unit=mm
